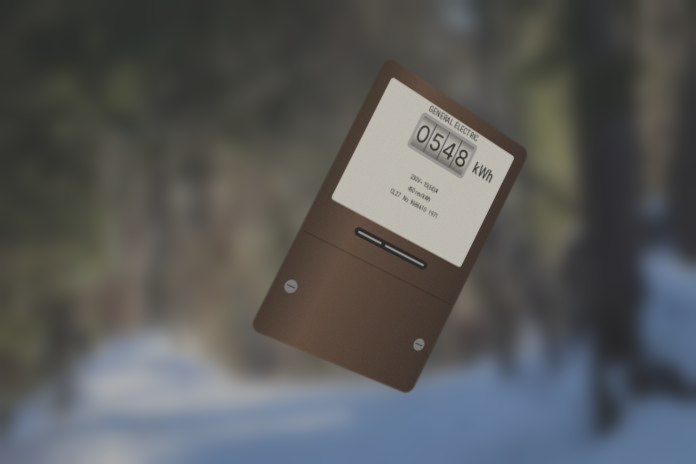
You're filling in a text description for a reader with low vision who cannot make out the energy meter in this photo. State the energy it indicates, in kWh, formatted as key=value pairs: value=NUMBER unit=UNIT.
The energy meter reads value=548 unit=kWh
